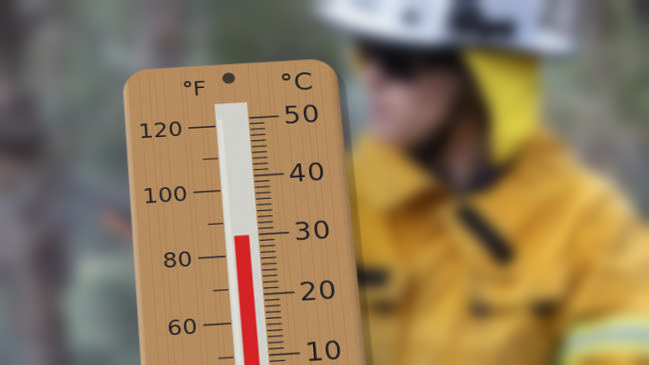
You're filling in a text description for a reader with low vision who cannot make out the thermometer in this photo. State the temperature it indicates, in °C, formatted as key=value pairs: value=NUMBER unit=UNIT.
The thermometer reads value=30 unit=°C
